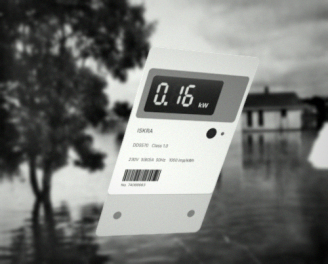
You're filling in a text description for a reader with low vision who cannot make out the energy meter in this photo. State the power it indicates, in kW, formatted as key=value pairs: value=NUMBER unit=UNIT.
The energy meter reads value=0.16 unit=kW
